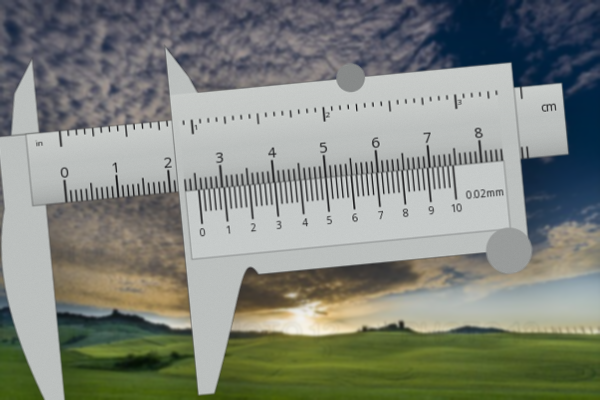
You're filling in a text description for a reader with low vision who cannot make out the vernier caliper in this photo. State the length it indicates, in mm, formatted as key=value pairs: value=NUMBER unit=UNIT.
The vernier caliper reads value=25.5 unit=mm
